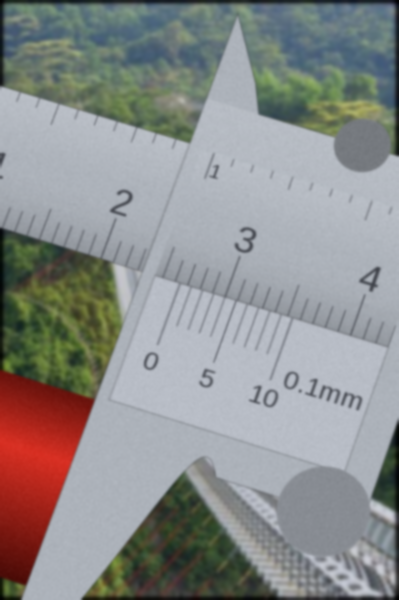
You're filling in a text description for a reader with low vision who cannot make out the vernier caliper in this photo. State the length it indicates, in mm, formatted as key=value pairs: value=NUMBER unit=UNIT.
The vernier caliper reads value=26.4 unit=mm
